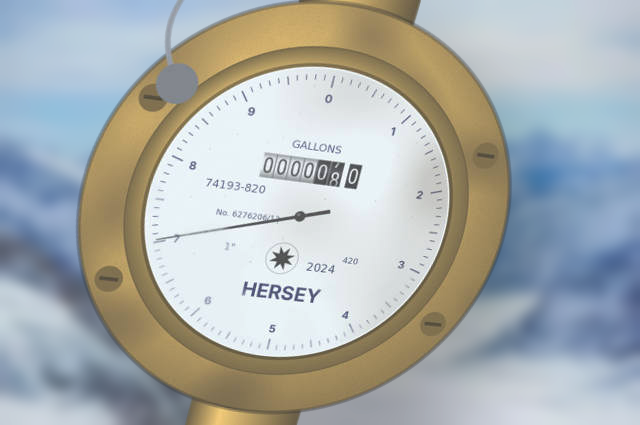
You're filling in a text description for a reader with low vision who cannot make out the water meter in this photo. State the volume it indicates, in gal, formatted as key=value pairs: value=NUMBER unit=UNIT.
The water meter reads value=77.0 unit=gal
